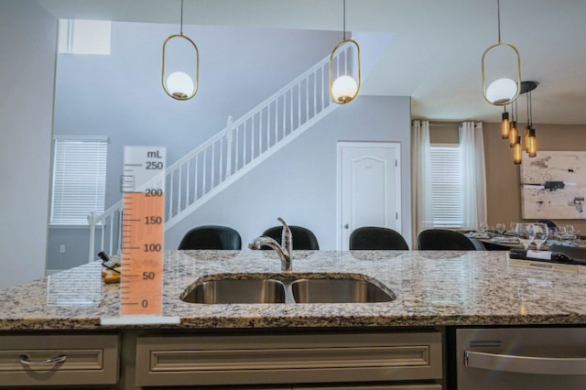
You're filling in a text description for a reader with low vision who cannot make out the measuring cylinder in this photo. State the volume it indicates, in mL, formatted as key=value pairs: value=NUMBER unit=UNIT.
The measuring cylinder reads value=200 unit=mL
